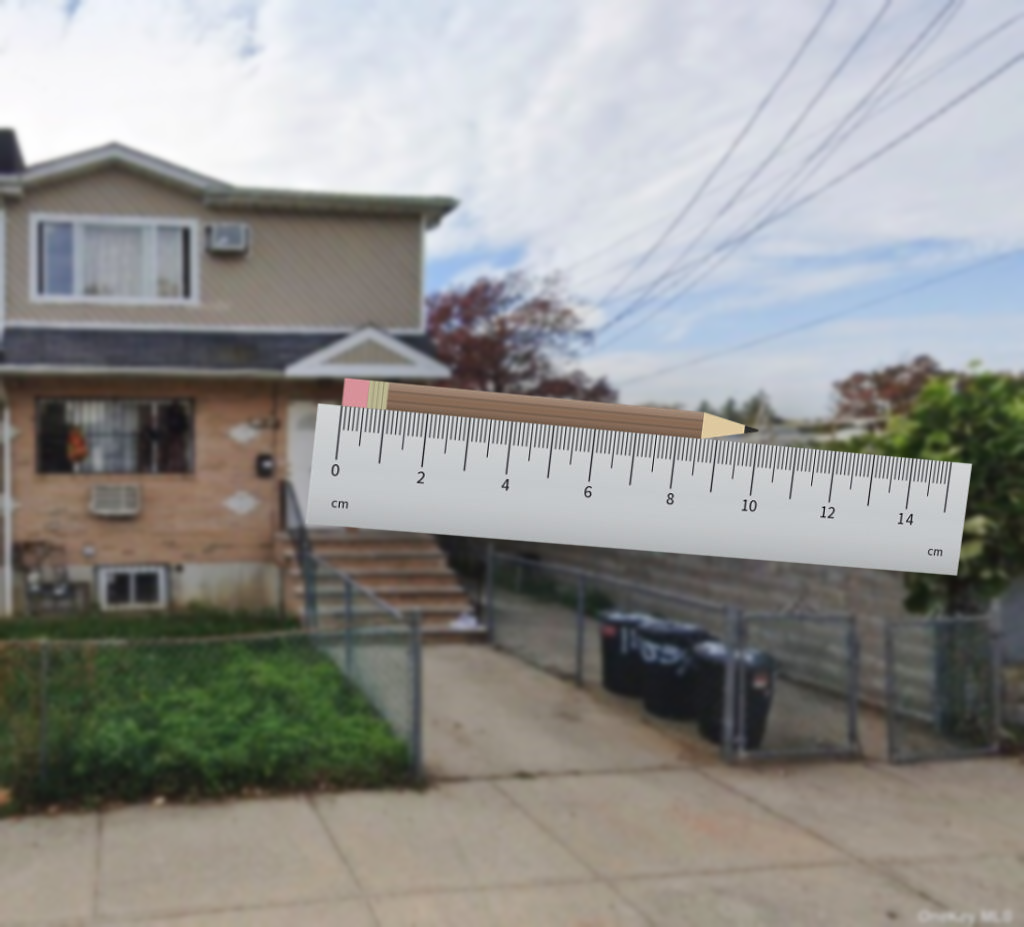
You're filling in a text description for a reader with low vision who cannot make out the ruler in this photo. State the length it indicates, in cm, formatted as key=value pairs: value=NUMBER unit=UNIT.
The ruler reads value=10 unit=cm
